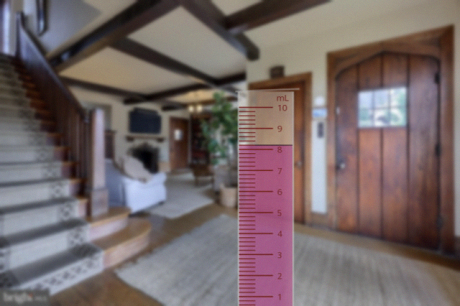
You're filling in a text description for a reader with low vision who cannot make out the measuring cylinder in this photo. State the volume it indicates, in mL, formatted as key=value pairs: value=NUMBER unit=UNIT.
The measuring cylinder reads value=8.2 unit=mL
